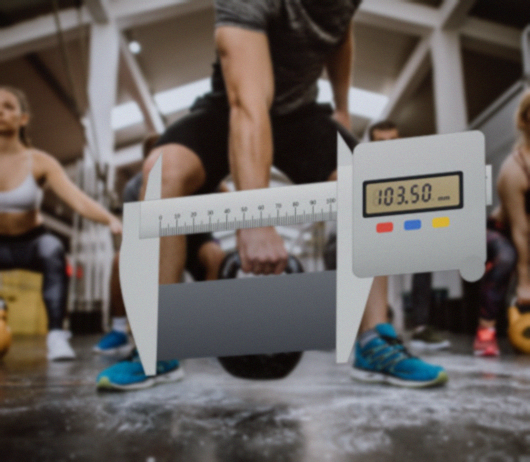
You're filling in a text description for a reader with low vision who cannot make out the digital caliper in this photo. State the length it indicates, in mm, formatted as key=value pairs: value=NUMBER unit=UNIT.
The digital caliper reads value=103.50 unit=mm
